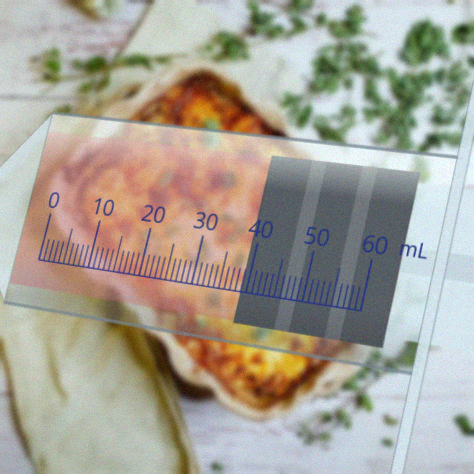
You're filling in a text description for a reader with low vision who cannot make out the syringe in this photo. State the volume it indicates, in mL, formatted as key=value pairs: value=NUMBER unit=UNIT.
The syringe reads value=39 unit=mL
